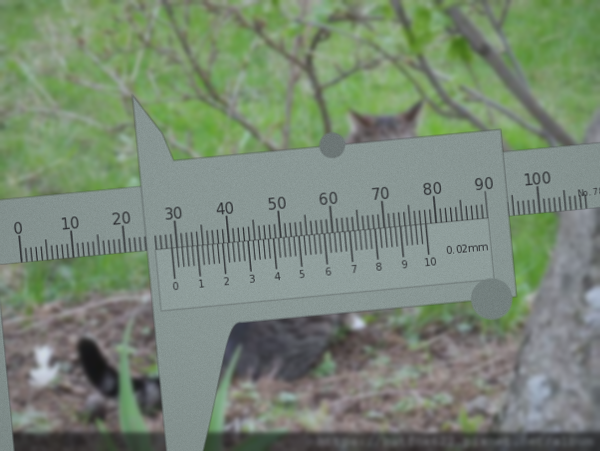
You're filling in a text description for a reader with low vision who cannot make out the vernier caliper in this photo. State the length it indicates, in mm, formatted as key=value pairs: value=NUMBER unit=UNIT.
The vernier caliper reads value=29.0 unit=mm
